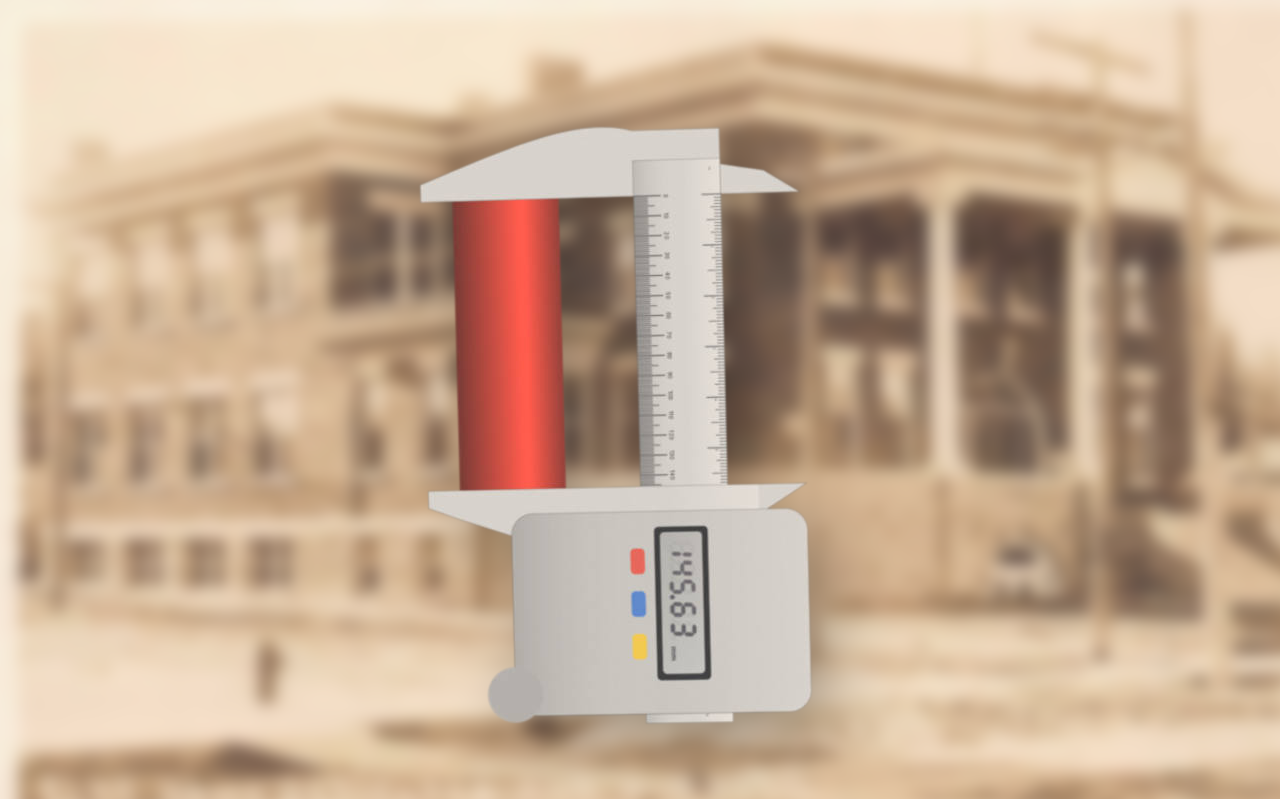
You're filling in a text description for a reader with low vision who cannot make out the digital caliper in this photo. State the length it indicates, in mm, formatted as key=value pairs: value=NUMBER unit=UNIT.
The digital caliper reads value=145.63 unit=mm
